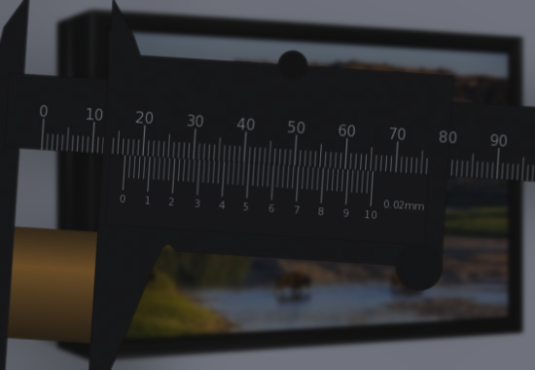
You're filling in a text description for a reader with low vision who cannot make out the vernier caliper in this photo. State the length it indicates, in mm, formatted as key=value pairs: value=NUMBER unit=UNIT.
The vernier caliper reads value=16.5 unit=mm
